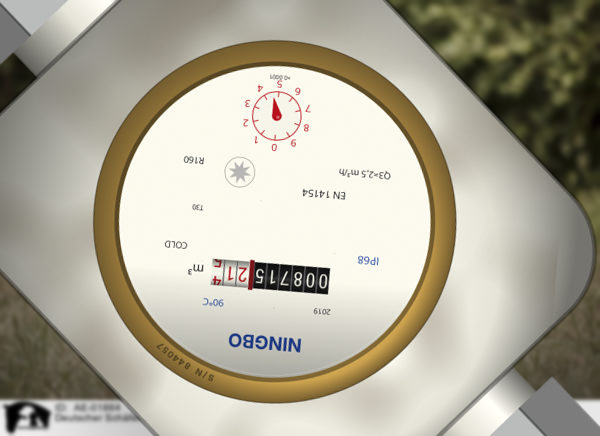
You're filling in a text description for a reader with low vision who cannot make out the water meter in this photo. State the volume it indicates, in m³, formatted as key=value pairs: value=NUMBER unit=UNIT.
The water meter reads value=8715.2144 unit=m³
